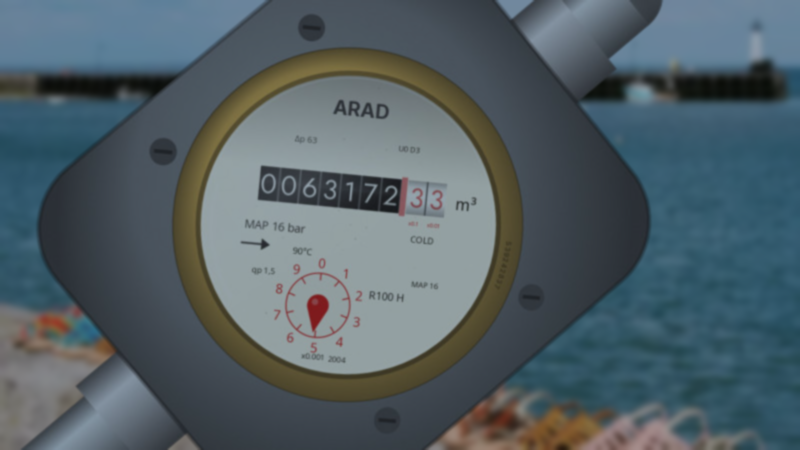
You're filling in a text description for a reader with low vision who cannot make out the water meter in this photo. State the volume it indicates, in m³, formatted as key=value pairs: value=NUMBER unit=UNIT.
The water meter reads value=63172.335 unit=m³
